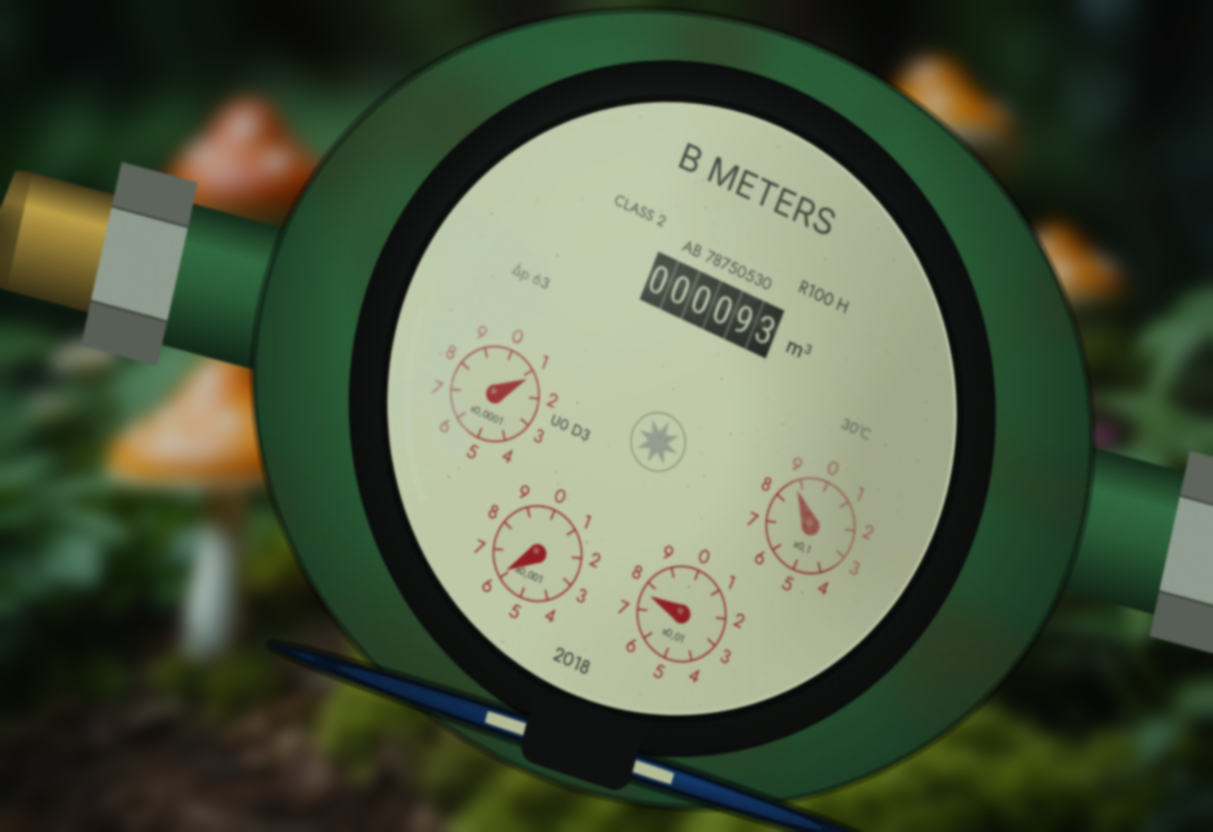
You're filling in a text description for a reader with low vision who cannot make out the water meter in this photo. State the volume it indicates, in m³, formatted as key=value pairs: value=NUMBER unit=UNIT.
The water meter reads value=93.8761 unit=m³
